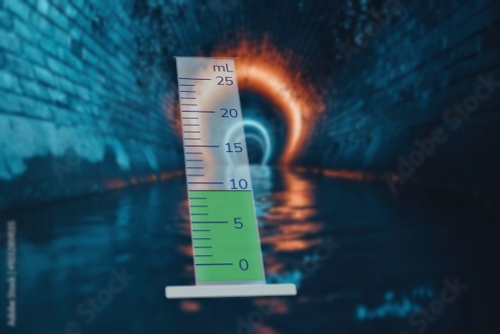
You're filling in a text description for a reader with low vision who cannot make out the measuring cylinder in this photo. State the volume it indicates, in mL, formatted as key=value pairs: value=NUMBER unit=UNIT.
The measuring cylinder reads value=9 unit=mL
